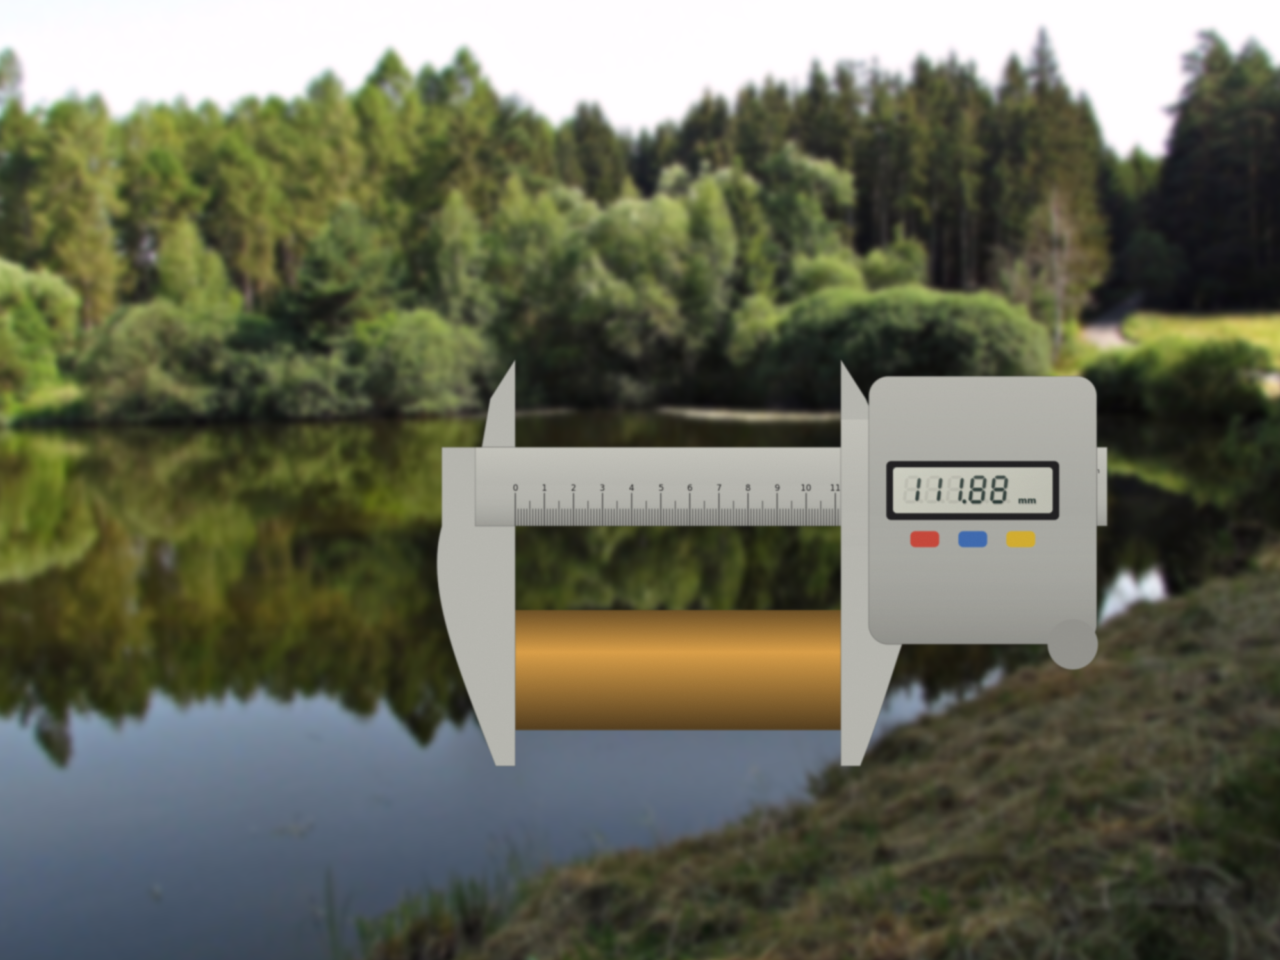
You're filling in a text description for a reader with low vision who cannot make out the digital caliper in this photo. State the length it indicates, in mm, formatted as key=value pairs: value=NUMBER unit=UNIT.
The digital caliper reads value=111.88 unit=mm
